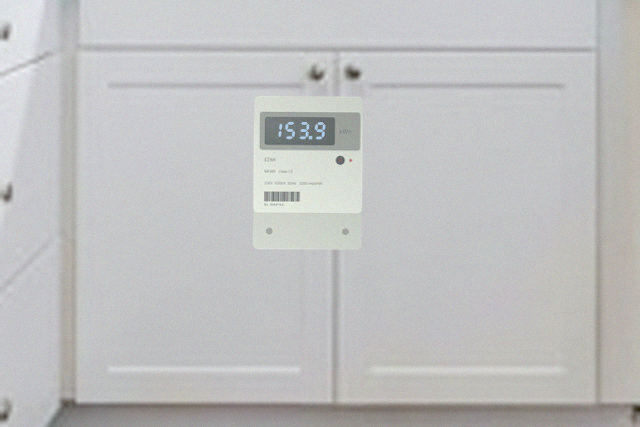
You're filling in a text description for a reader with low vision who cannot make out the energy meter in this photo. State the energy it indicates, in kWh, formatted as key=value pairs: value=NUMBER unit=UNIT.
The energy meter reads value=153.9 unit=kWh
